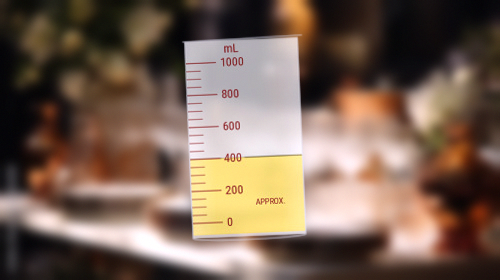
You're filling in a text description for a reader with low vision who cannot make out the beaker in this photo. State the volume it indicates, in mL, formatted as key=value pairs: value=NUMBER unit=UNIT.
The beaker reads value=400 unit=mL
